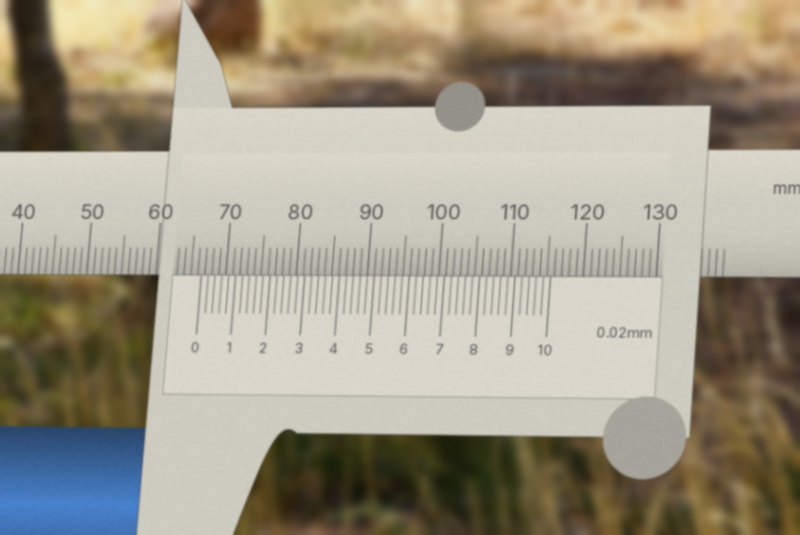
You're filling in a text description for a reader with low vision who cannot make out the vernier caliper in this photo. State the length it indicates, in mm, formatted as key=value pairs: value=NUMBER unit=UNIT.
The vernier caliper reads value=66.5 unit=mm
